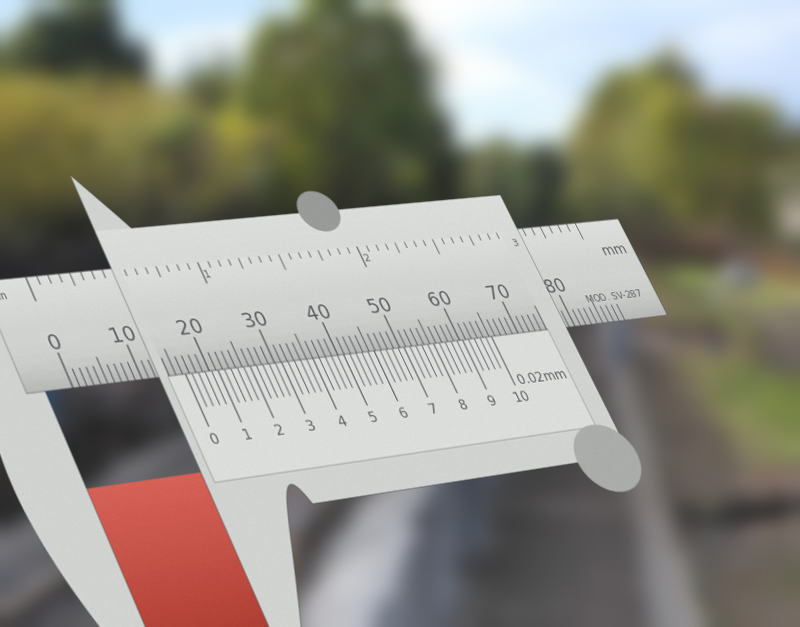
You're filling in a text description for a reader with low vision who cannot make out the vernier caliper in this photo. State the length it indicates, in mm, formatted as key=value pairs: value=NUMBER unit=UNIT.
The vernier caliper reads value=16.4 unit=mm
